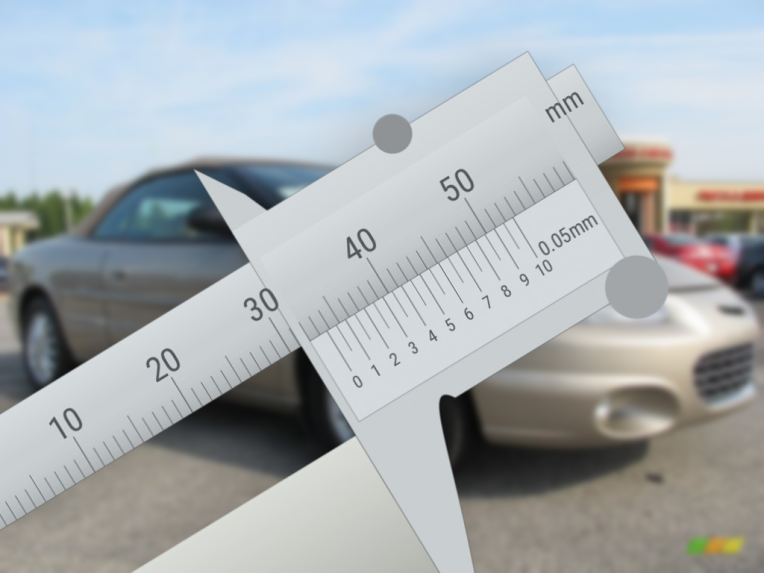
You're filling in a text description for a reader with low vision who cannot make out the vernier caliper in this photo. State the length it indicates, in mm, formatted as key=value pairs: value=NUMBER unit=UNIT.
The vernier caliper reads value=33.7 unit=mm
